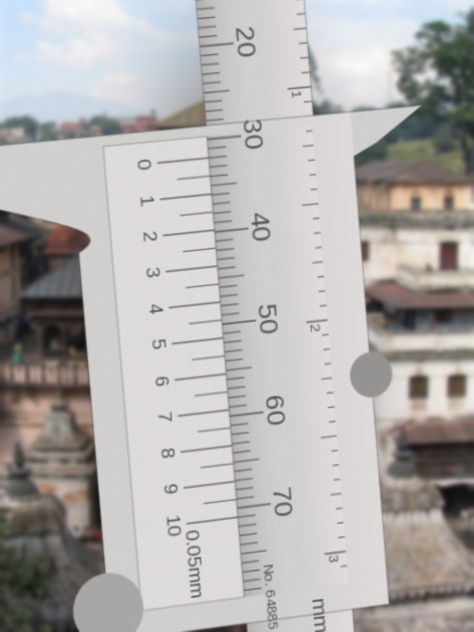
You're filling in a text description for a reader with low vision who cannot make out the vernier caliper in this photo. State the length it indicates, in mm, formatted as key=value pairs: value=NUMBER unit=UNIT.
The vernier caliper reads value=32.0 unit=mm
